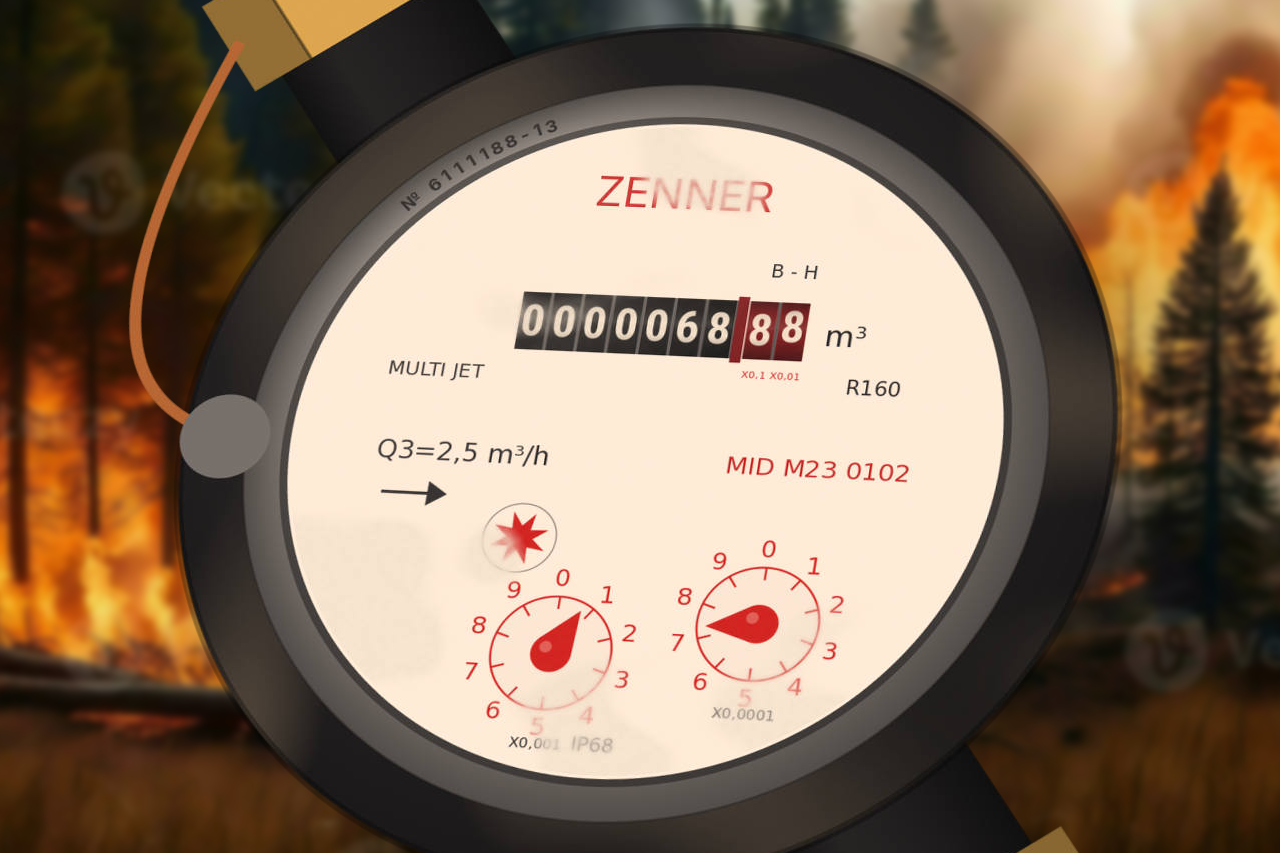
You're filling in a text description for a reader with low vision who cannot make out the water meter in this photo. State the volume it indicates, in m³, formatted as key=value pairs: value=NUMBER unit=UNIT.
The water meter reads value=68.8807 unit=m³
